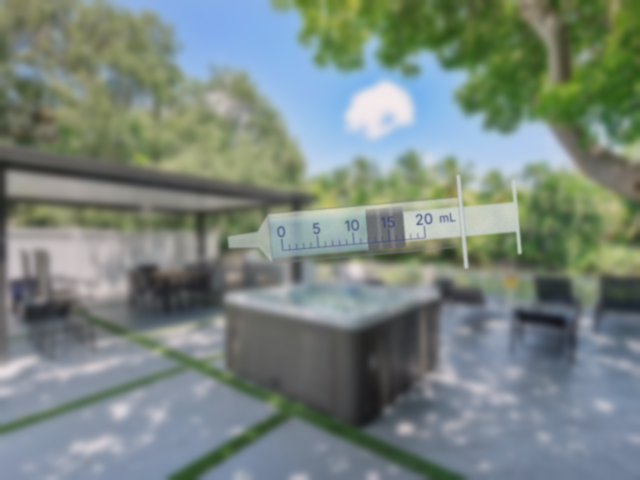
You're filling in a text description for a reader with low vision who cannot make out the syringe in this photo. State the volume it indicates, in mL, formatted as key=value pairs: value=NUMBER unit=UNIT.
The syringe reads value=12 unit=mL
